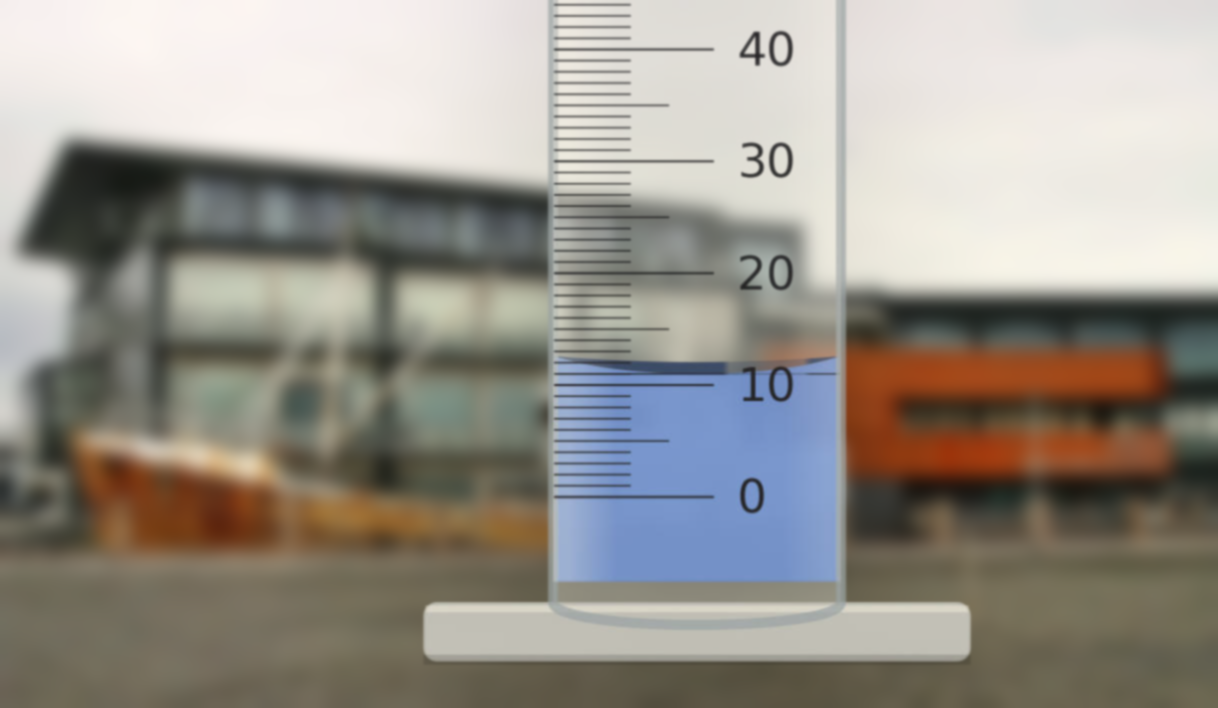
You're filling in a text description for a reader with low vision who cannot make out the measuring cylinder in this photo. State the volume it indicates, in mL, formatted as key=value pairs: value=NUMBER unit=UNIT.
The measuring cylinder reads value=11 unit=mL
